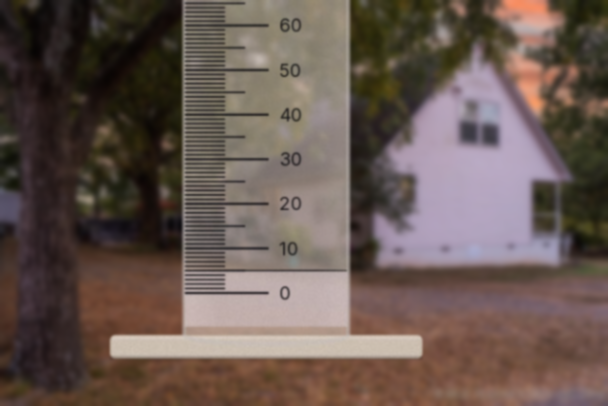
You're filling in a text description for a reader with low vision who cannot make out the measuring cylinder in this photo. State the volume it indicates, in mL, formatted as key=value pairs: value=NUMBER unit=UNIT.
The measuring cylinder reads value=5 unit=mL
